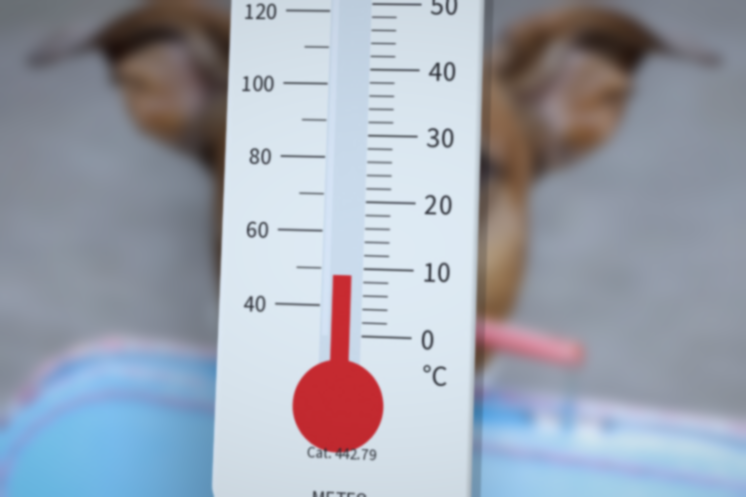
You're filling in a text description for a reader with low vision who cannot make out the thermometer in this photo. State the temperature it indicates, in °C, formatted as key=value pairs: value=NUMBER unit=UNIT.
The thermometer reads value=9 unit=°C
